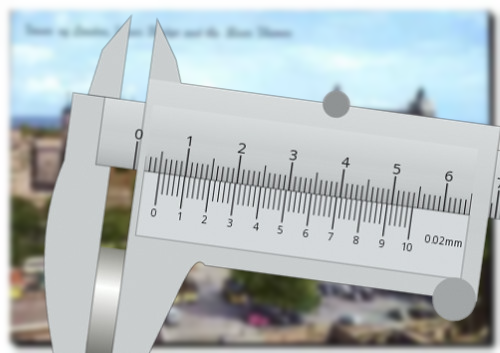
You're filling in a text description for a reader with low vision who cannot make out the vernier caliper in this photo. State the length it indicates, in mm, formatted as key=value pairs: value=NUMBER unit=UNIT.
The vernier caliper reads value=5.0 unit=mm
